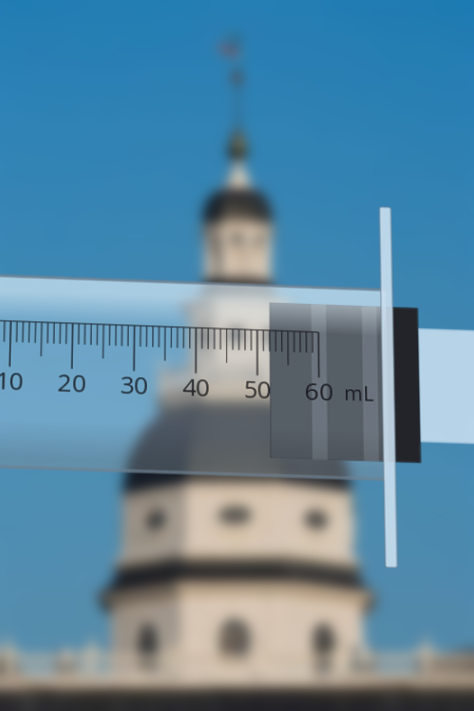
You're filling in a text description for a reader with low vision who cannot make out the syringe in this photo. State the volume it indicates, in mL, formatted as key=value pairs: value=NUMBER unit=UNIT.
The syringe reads value=52 unit=mL
